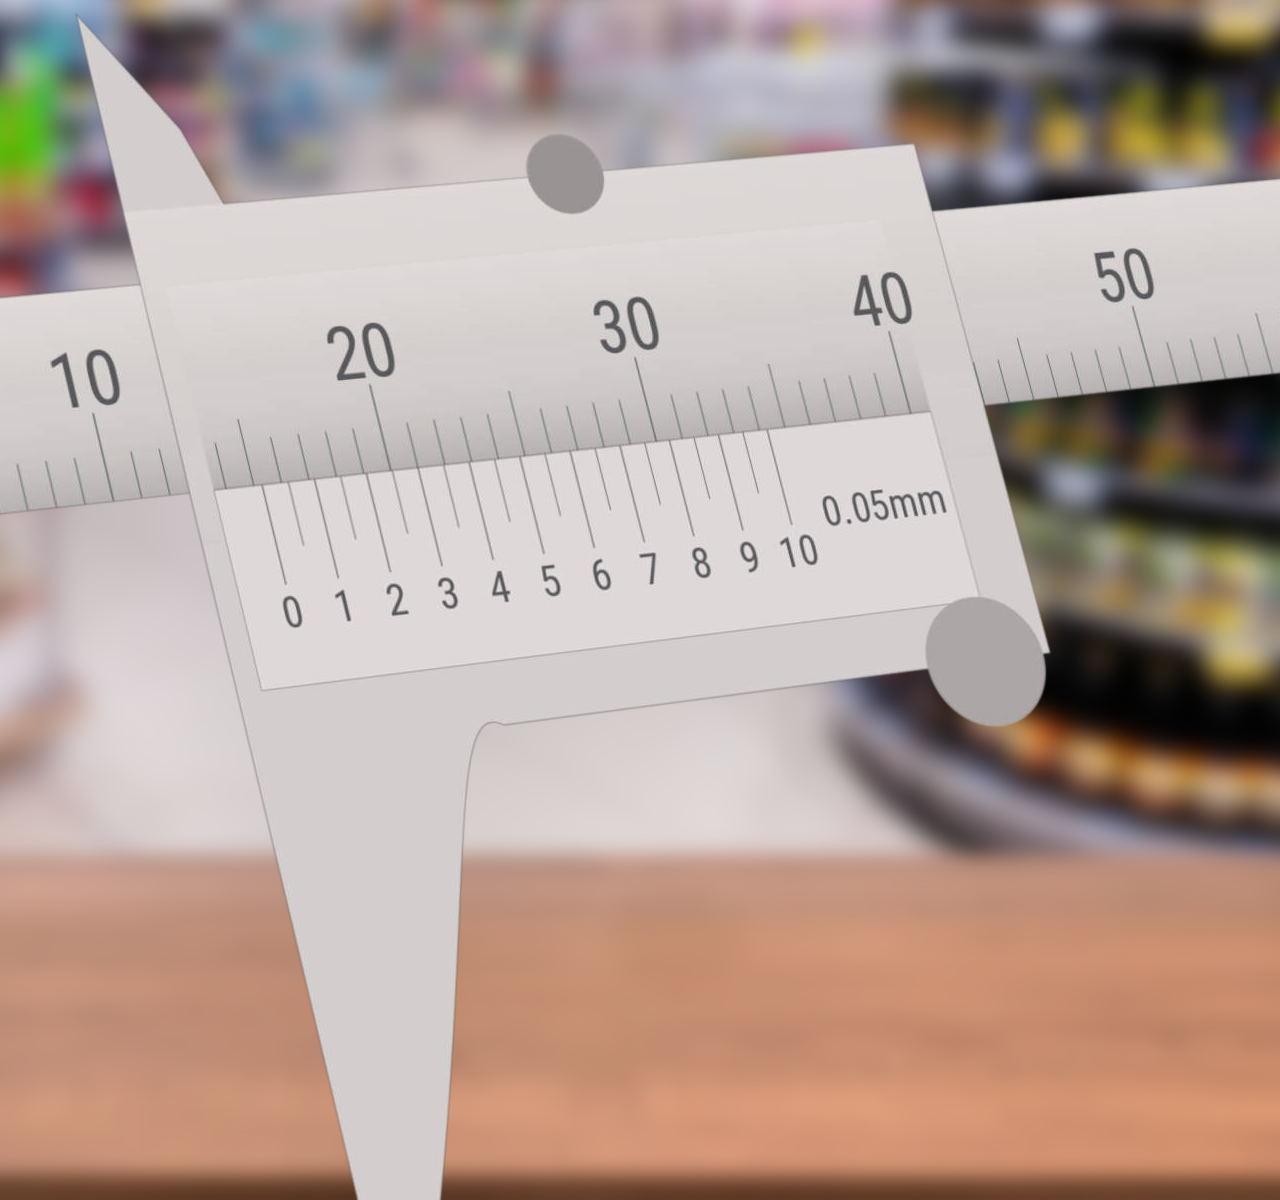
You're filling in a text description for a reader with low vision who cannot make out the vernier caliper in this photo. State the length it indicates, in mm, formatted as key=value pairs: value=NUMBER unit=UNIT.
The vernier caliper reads value=15.30 unit=mm
